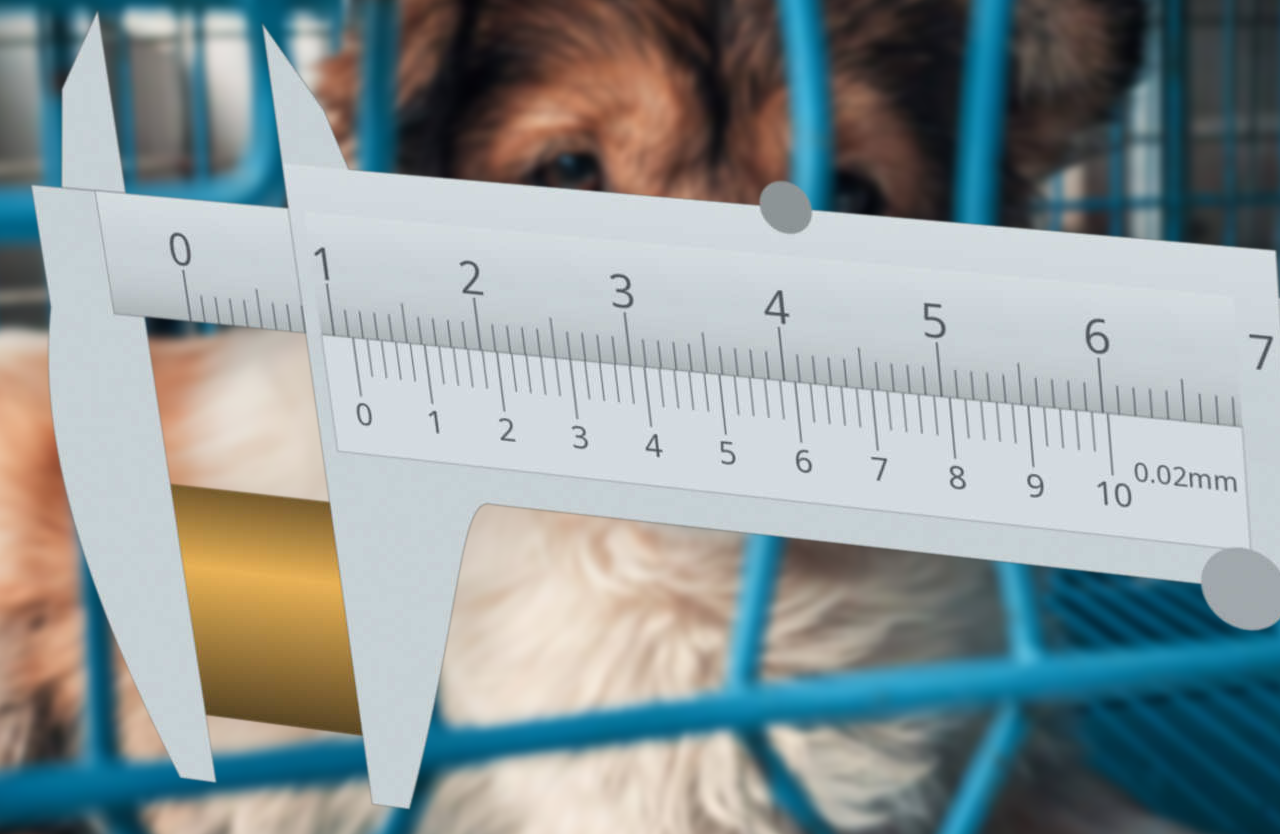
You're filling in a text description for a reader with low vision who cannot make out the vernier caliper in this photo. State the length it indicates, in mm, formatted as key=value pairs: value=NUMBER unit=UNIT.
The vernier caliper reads value=11.3 unit=mm
